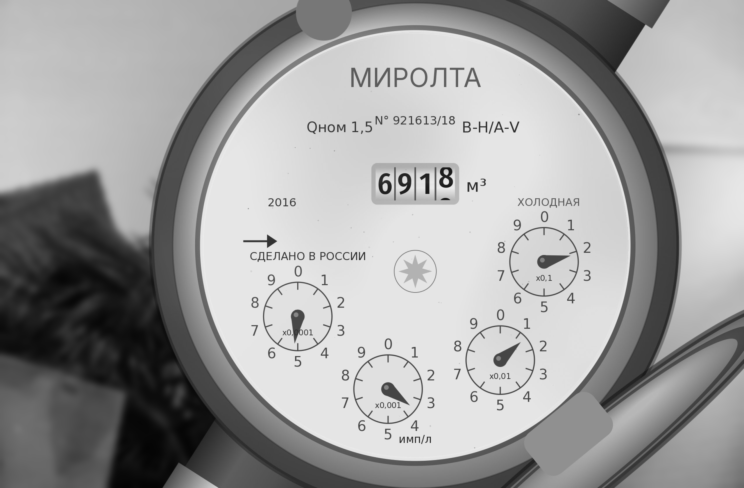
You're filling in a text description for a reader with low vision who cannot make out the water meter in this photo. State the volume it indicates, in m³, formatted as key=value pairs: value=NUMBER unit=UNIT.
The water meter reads value=6918.2135 unit=m³
